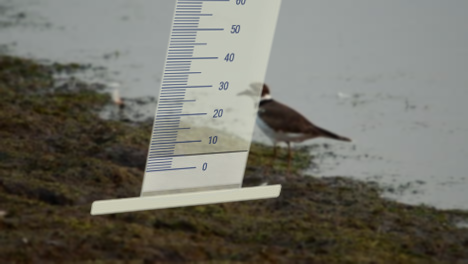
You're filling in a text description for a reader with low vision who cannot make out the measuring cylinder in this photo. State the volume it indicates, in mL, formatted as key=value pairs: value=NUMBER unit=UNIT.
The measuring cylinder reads value=5 unit=mL
